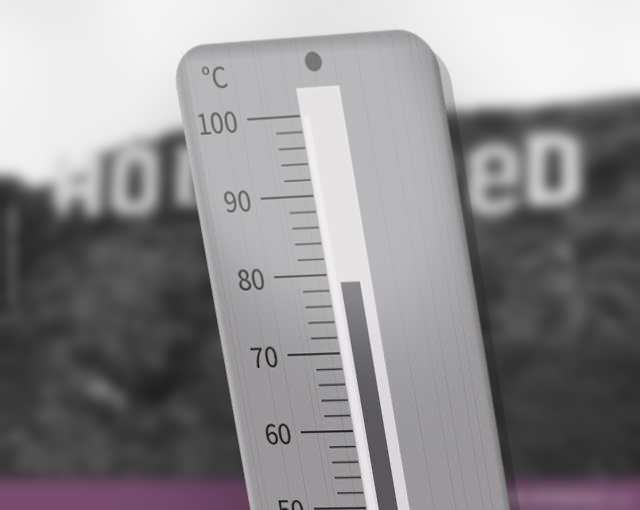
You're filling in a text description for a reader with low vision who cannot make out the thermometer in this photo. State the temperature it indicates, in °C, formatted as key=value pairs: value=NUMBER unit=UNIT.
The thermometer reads value=79 unit=°C
